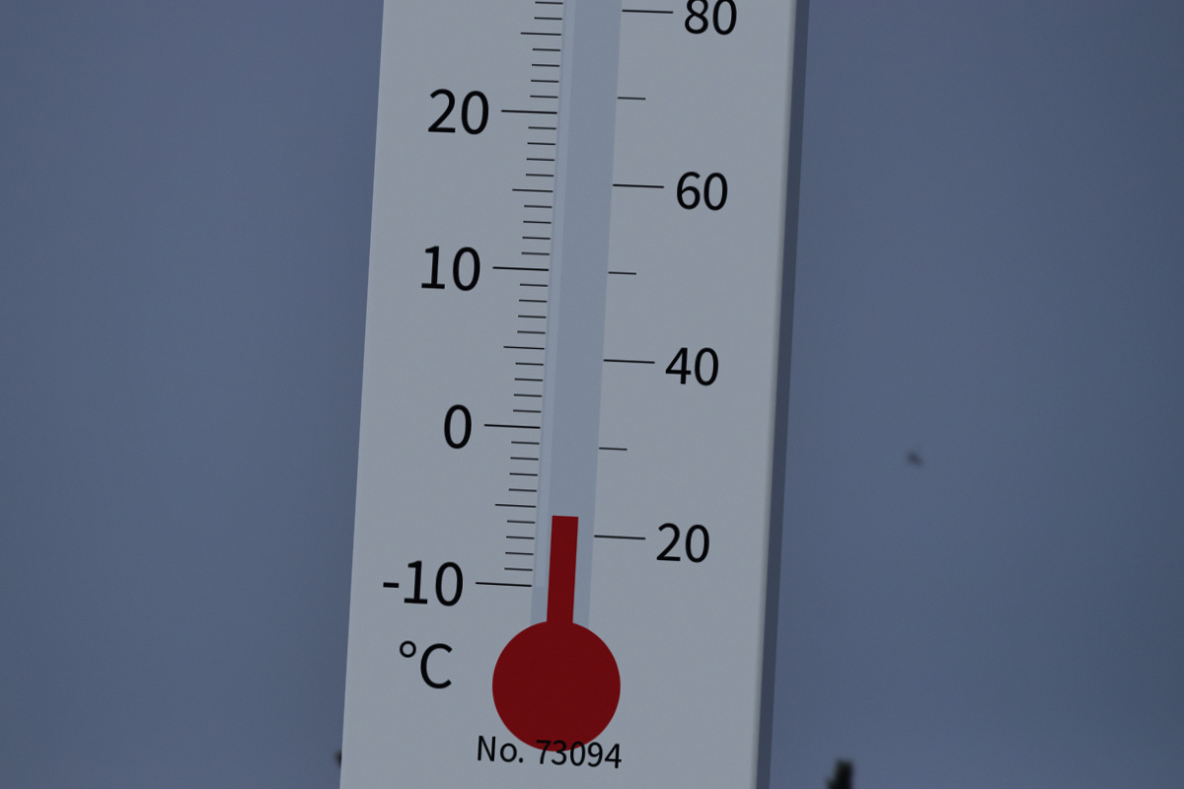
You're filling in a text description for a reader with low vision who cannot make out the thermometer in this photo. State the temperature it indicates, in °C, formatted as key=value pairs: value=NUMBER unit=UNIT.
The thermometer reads value=-5.5 unit=°C
